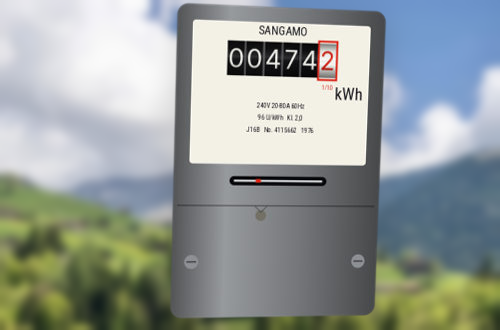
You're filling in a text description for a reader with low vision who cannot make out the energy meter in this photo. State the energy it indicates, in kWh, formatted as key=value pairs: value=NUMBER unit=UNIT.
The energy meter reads value=474.2 unit=kWh
